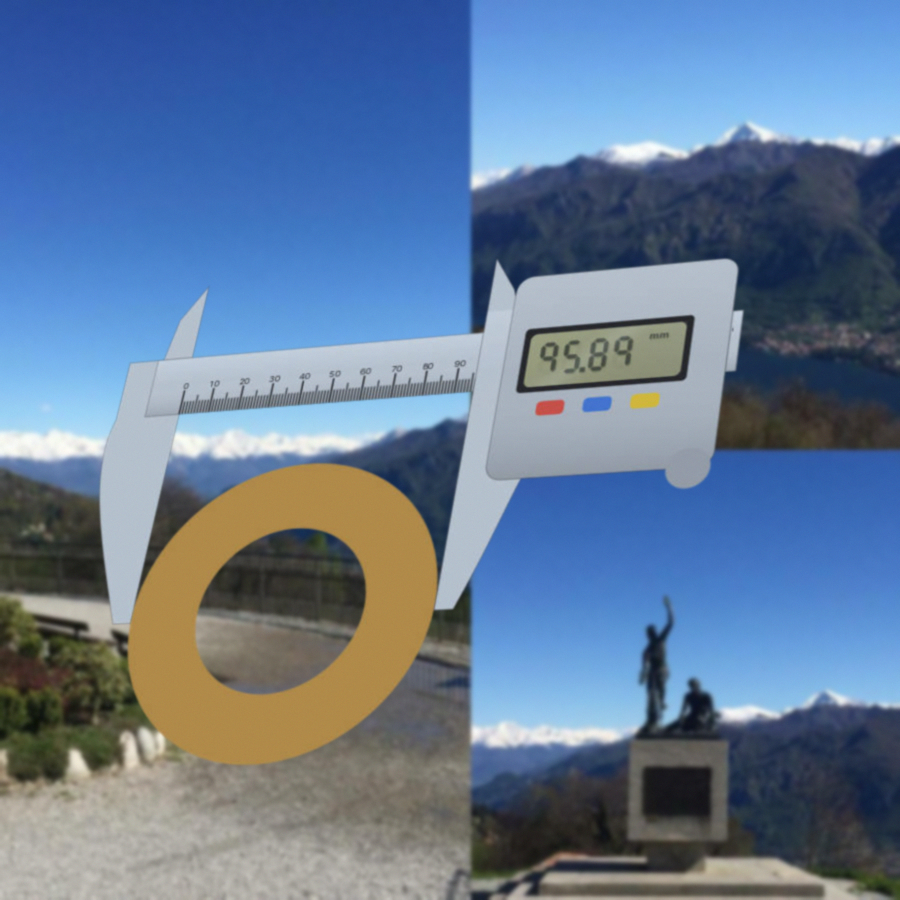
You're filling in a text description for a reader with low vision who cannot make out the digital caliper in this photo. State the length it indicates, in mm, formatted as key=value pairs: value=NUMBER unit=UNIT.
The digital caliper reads value=95.89 unit=mm
